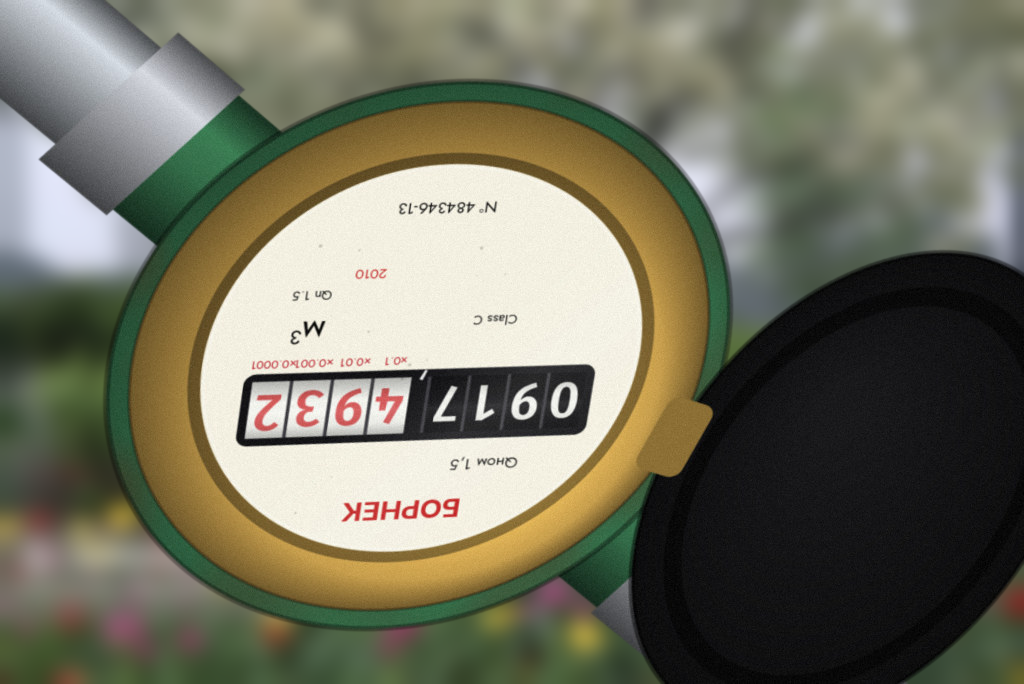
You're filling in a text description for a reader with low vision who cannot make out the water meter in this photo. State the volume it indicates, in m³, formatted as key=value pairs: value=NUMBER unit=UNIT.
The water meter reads value=917.4932 unit=m³
